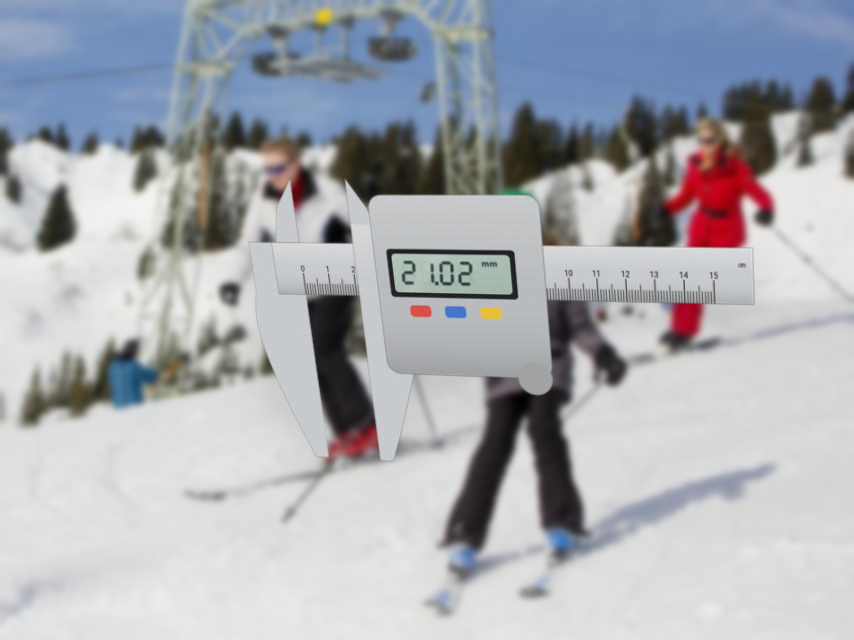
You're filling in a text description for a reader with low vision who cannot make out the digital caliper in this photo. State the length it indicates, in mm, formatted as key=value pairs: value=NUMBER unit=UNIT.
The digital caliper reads value=21.02 unit=mm
